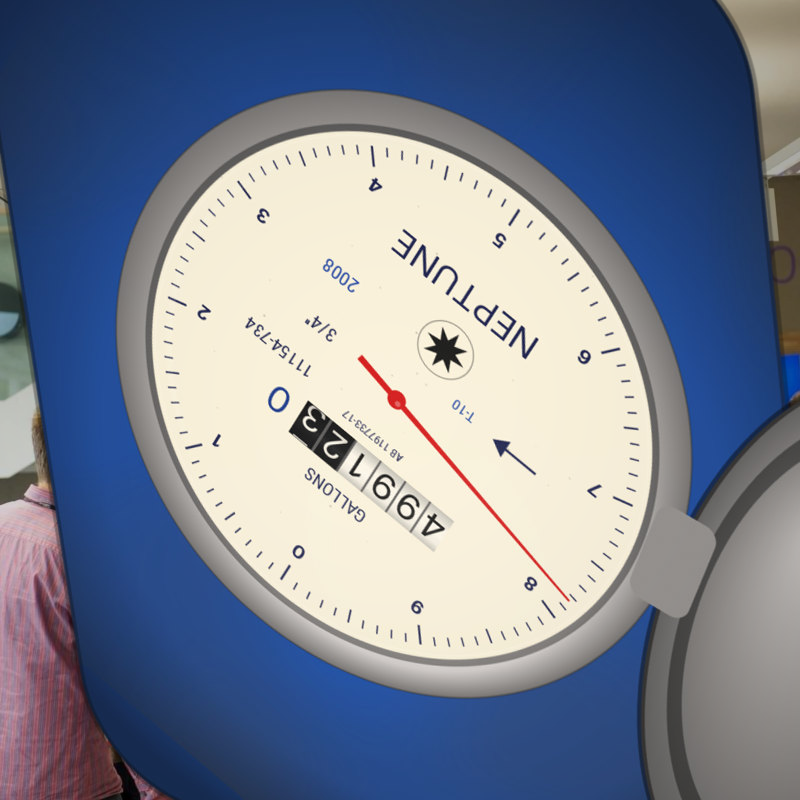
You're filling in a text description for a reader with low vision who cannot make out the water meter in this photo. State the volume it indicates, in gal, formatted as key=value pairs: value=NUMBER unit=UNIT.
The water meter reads value=4991227.8 unit=gal
